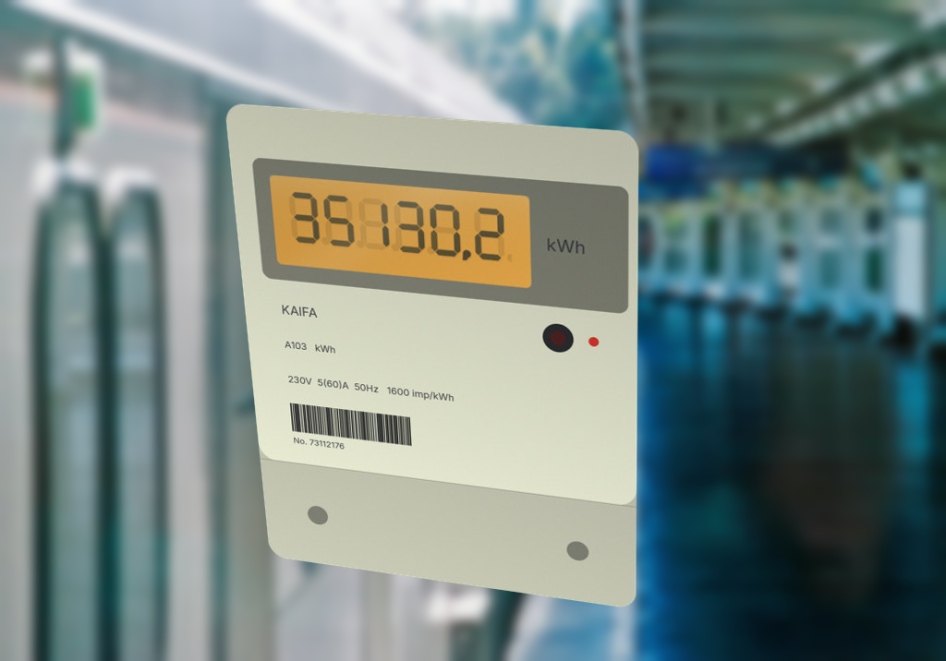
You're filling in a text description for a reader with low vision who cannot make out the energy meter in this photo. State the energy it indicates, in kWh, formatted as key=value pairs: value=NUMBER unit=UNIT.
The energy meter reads value=35130.2 unit=kWh
